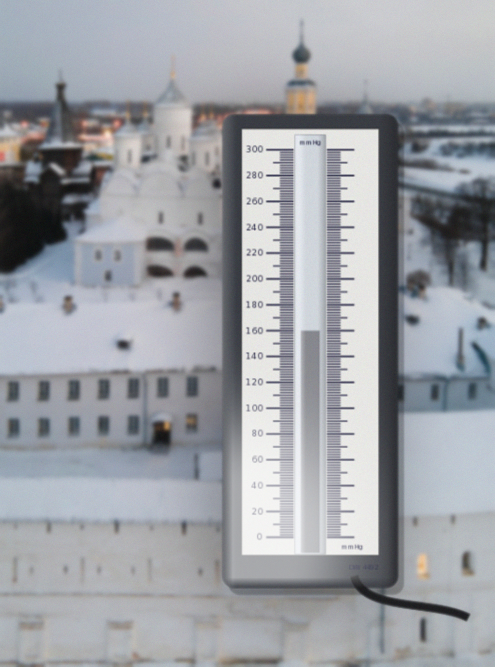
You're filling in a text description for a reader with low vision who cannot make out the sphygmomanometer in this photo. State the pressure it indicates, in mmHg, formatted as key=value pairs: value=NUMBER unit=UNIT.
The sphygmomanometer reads value=160 unit=mmHg
